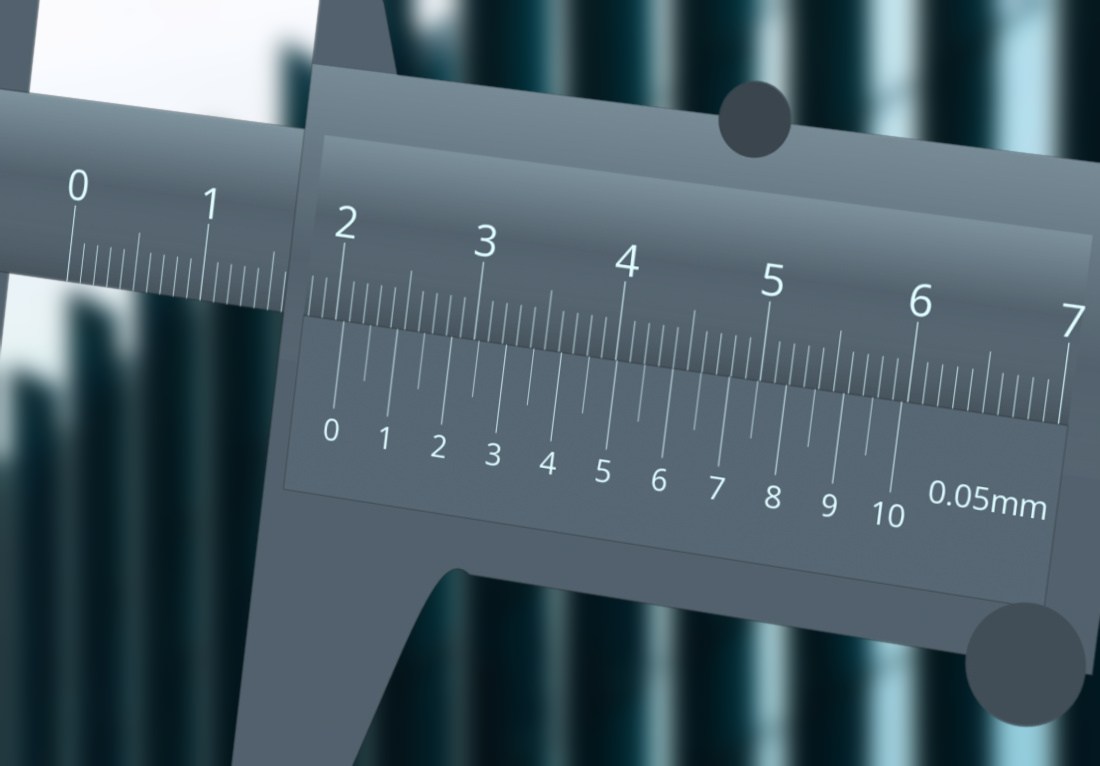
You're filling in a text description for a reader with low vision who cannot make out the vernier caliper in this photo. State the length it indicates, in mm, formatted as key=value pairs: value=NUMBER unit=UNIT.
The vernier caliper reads value=20.6 unit=mm
